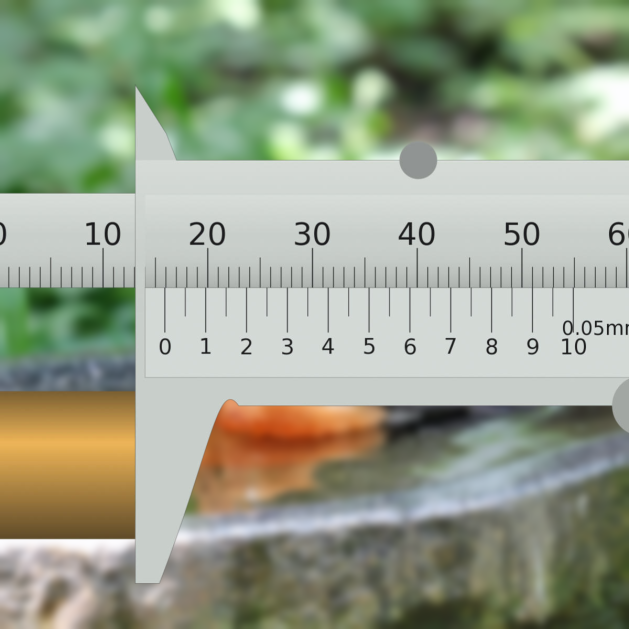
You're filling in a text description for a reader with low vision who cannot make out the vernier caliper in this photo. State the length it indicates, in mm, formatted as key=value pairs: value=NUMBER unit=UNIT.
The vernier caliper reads value=15.9 unit=mm
